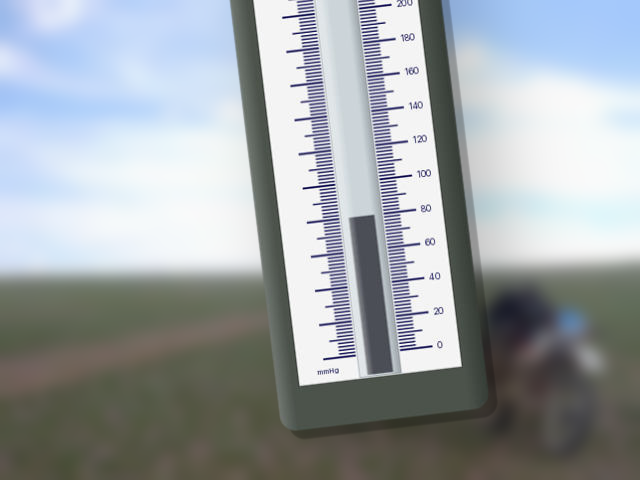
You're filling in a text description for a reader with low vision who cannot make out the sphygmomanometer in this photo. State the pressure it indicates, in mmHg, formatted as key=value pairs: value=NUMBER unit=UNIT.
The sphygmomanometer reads value=80 unit=mmHg
